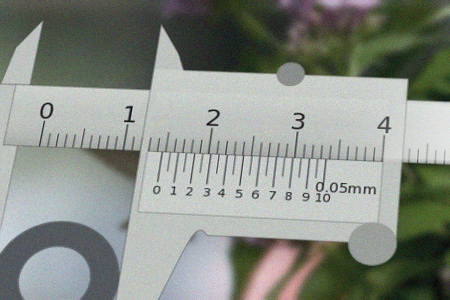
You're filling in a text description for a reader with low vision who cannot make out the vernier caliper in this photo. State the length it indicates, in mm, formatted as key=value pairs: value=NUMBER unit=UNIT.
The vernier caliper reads value=14.6 unit=mm
